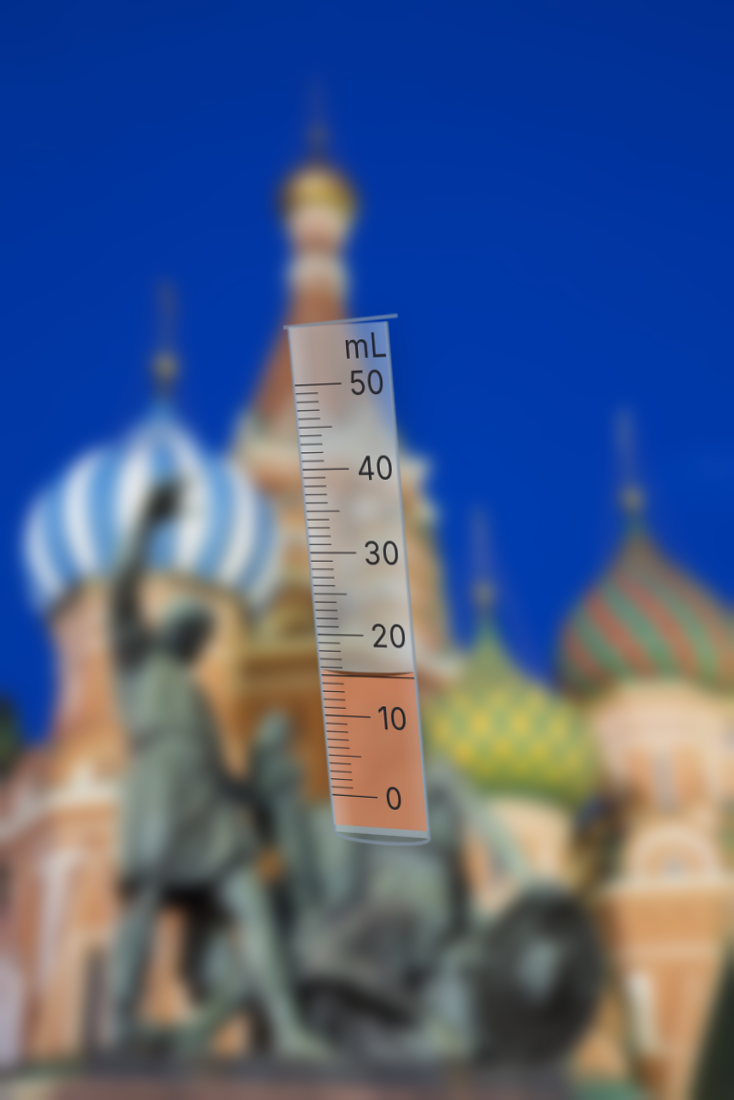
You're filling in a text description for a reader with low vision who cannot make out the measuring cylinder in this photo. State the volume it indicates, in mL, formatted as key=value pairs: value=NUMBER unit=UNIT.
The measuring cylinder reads value=15 unit=mL
